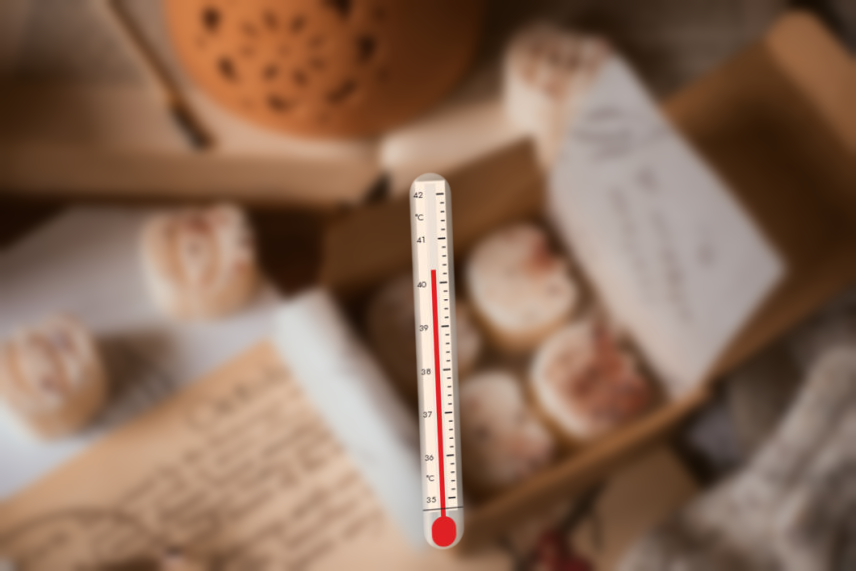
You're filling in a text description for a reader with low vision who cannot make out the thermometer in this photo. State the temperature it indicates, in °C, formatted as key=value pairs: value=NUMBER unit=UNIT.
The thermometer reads value=40.3 unit=°C
